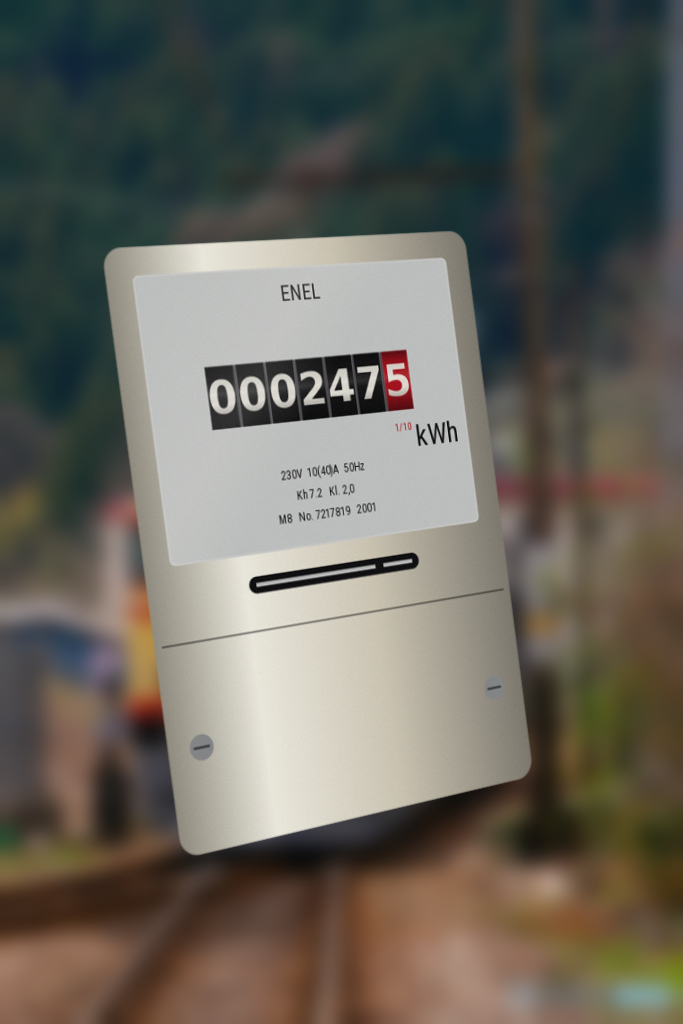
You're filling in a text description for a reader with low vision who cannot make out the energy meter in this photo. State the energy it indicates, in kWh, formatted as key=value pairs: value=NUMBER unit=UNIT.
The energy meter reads value=247.5 unit=kWh
